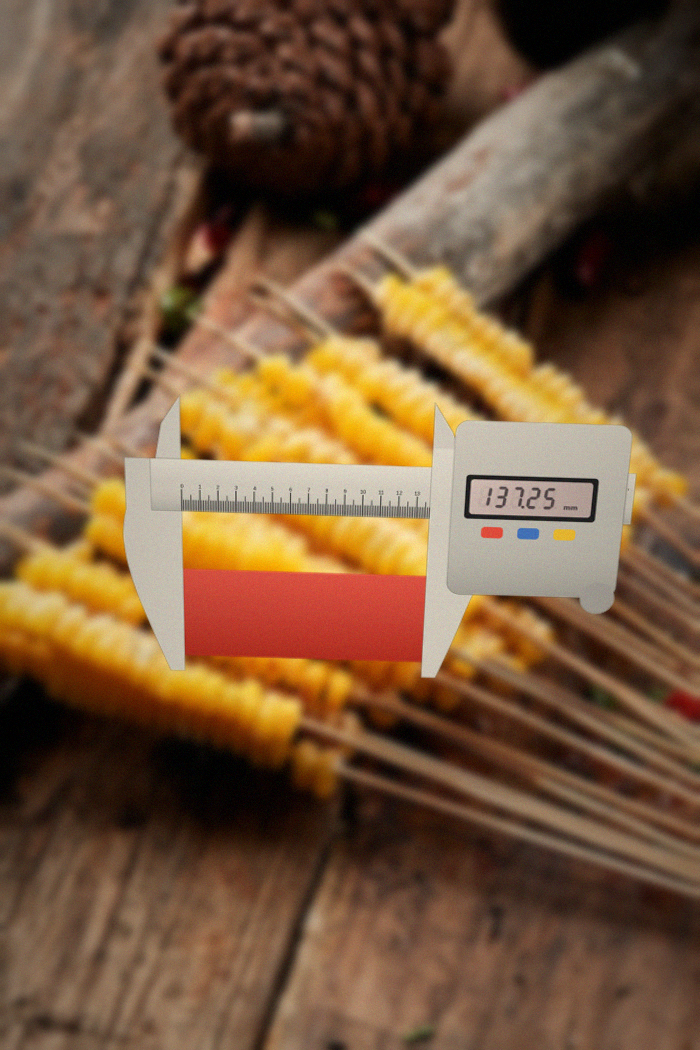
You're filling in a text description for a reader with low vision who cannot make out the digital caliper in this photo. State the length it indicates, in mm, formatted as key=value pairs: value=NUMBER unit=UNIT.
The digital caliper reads value=137.25 unit=mm
